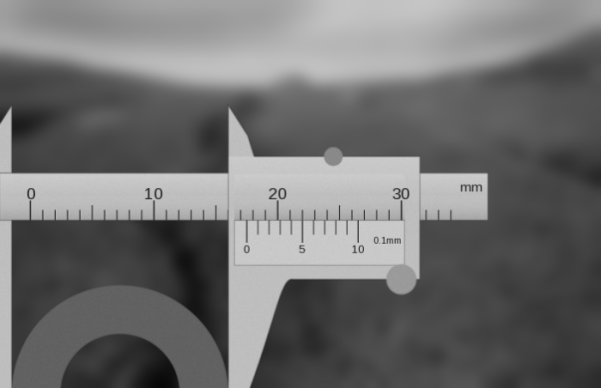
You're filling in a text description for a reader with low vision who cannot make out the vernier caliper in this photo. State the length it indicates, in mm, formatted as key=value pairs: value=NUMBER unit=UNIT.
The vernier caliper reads value=17.5 unit=mm
